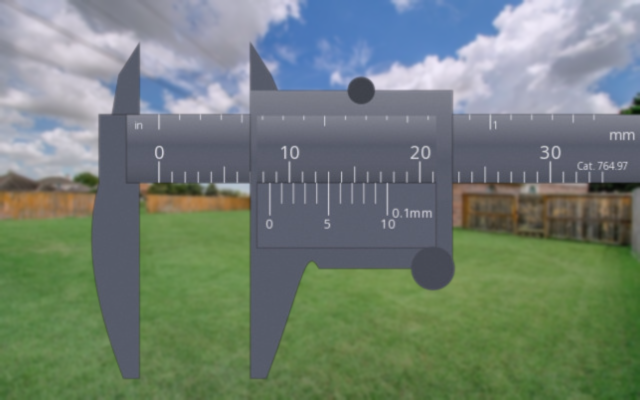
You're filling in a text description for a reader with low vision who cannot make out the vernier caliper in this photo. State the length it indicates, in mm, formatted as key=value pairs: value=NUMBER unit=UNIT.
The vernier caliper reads value=8.5 unit=mm
